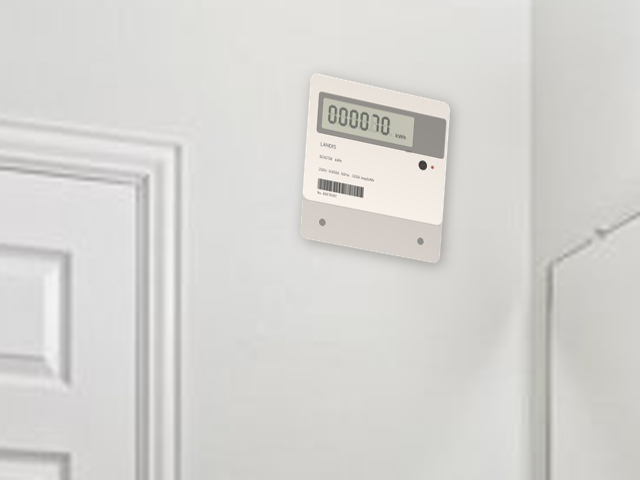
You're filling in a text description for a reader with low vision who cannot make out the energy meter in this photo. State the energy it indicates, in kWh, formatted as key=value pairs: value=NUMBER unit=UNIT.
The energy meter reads value=70 unit=kWh
